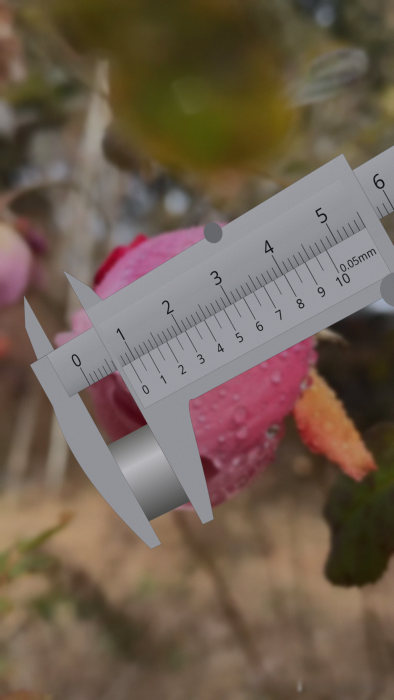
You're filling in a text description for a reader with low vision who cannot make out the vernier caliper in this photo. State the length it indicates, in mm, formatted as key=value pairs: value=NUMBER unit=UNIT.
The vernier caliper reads value=9.0 unit=mm
